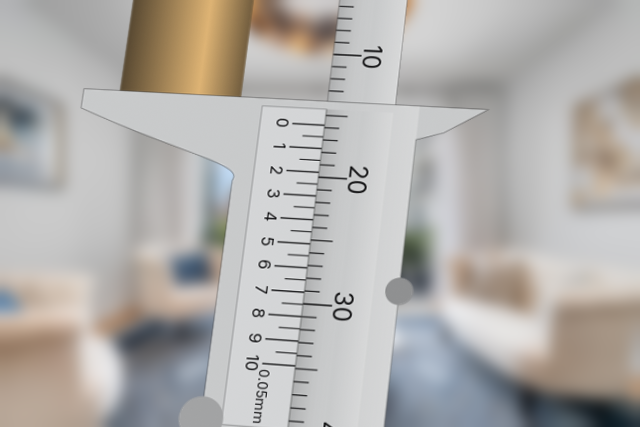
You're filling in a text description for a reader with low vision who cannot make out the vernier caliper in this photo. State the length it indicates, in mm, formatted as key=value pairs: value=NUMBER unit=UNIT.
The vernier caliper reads value=15.8 unit=mm
